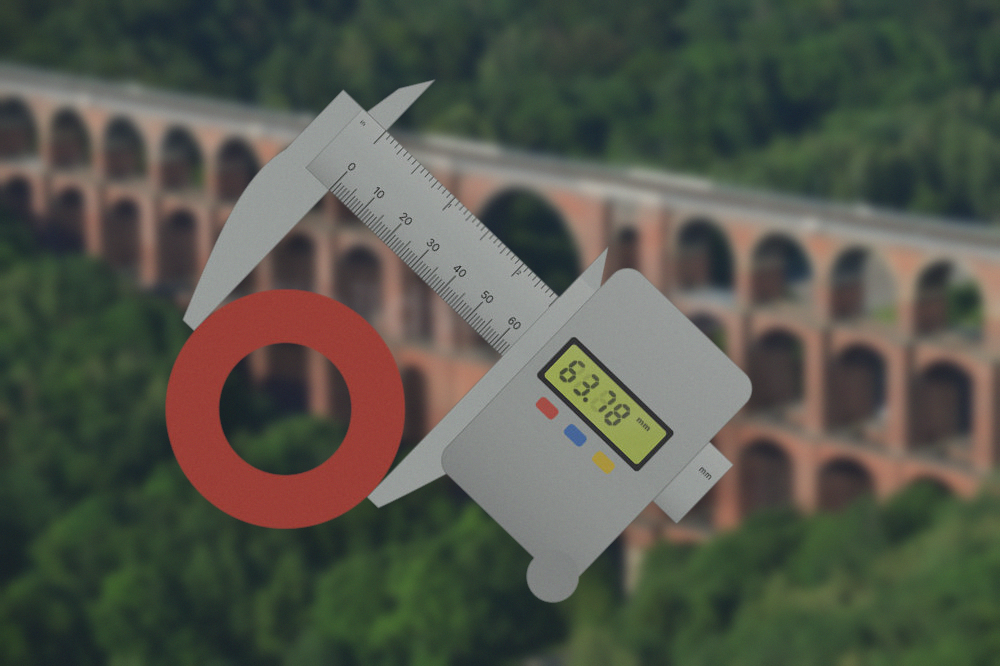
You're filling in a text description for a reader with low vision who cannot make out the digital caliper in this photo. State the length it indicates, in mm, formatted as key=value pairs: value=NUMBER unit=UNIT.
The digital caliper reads value=63.78 unit=mm
